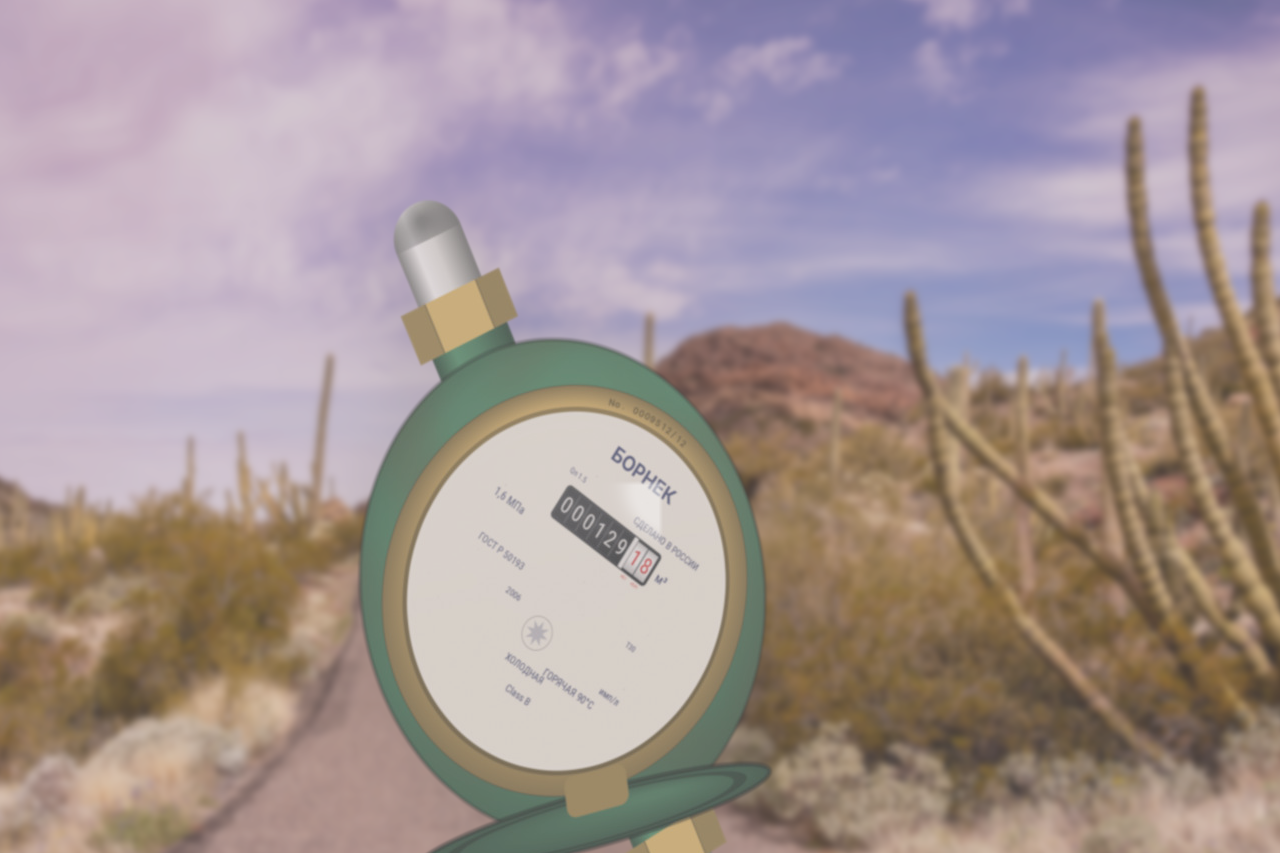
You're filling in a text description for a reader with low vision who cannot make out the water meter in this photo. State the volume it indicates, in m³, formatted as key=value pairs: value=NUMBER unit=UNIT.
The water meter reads value=129.18 unit=m³
